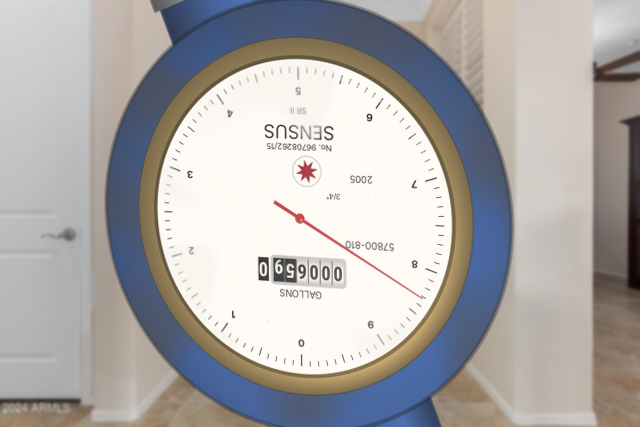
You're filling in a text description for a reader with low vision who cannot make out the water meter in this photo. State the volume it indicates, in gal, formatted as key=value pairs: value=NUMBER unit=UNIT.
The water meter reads value=6588.3 unit=gal
